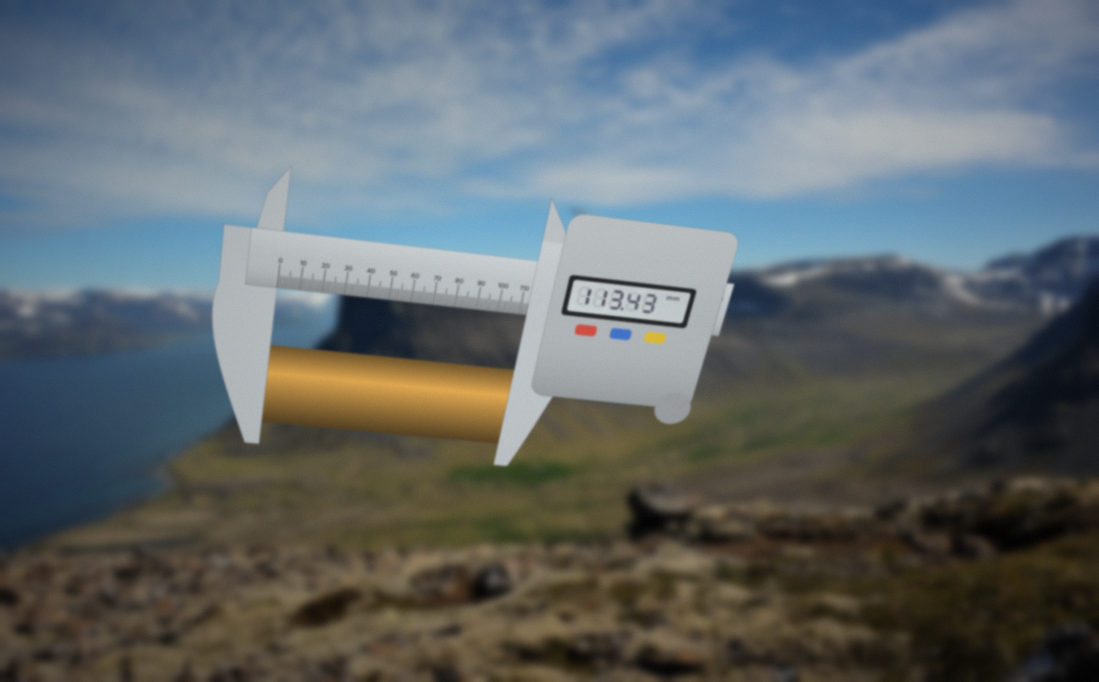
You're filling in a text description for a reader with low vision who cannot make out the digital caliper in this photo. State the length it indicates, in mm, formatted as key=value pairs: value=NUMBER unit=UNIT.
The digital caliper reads value=113.43 unit=mm
